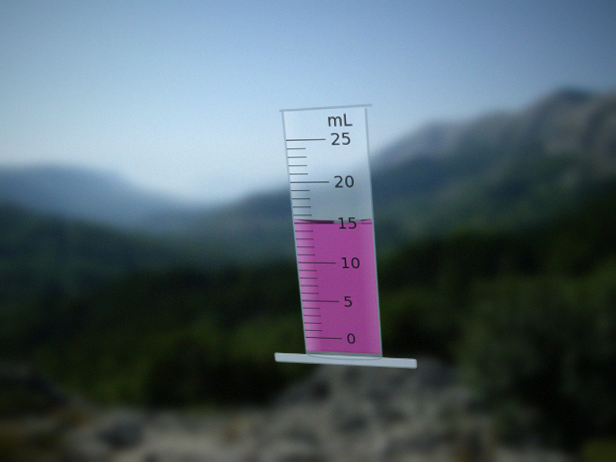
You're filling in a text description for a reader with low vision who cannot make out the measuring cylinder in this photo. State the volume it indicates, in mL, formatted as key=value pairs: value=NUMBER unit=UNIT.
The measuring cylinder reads value=15 unit=mL
